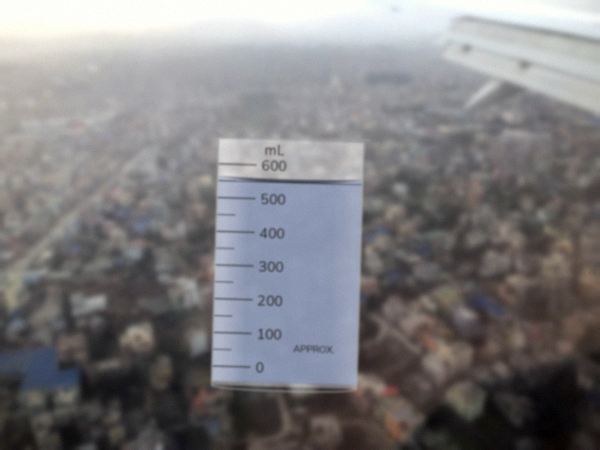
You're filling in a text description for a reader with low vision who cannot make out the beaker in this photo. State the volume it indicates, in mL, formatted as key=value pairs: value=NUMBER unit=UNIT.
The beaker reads value=550 unit=mL
